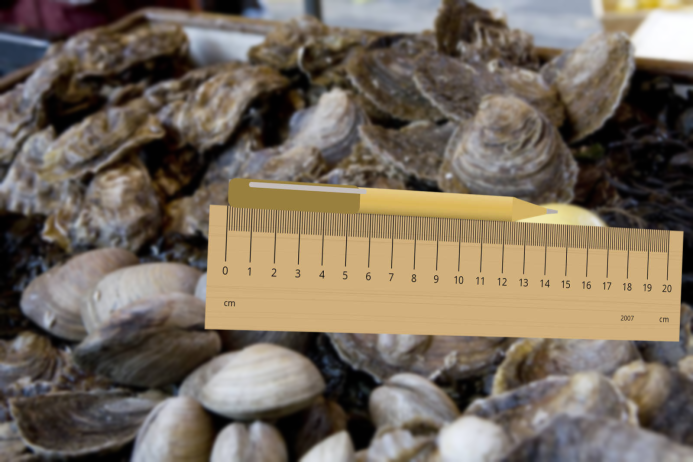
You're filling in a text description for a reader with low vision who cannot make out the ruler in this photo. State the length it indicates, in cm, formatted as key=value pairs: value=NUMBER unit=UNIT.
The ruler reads value=14.5 unit=cm
